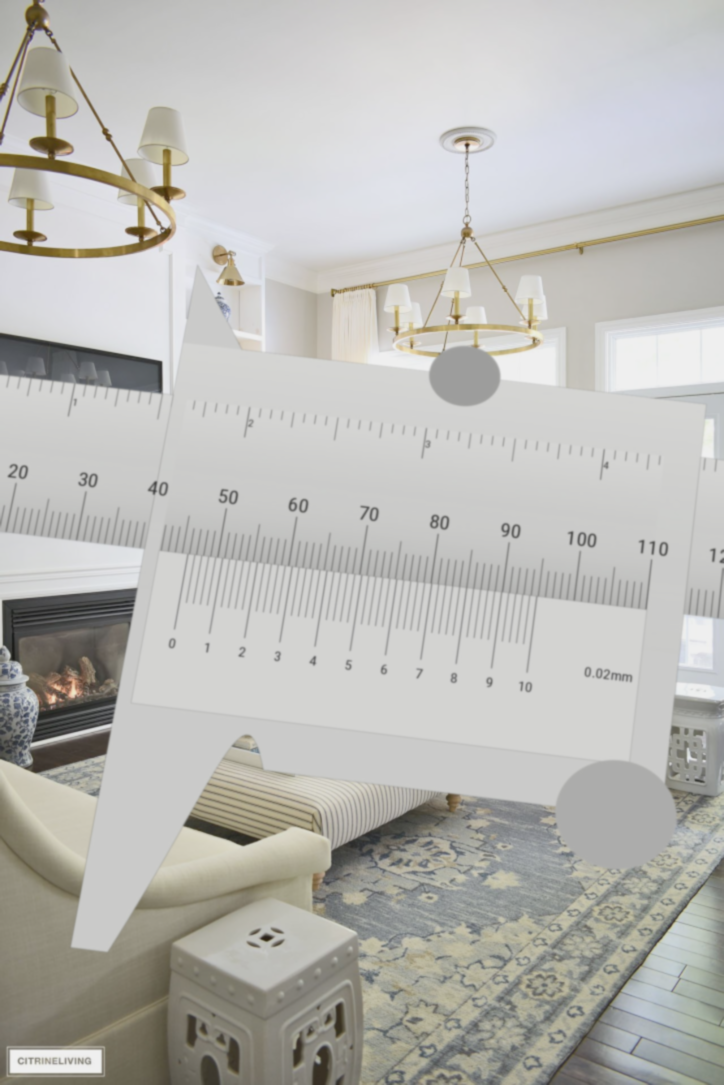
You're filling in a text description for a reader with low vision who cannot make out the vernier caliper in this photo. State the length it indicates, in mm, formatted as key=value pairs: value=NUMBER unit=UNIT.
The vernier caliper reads value=45.8 unit=mm
